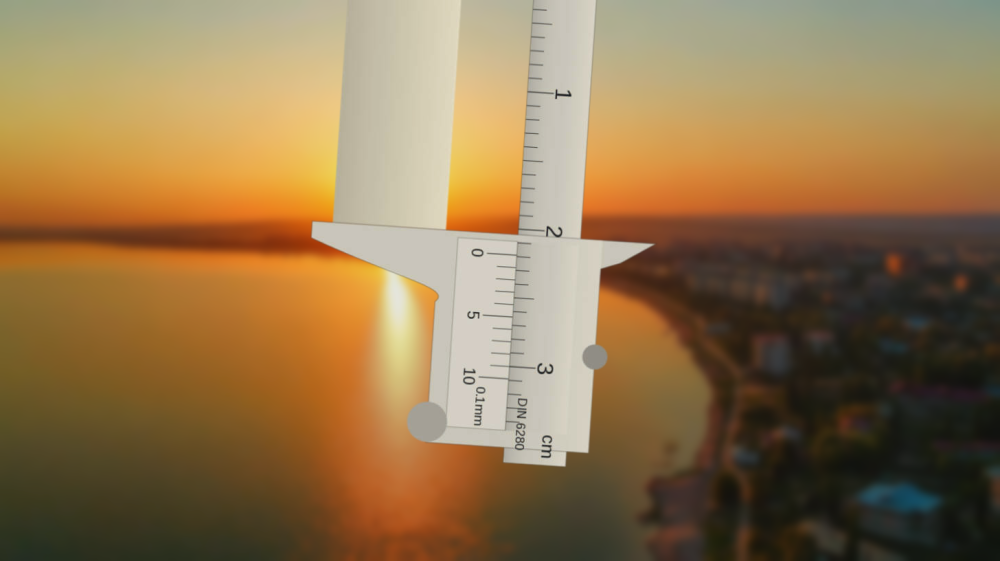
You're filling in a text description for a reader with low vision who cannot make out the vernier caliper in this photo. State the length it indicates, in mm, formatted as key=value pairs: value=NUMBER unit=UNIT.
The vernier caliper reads value=21.9 unit=mm
